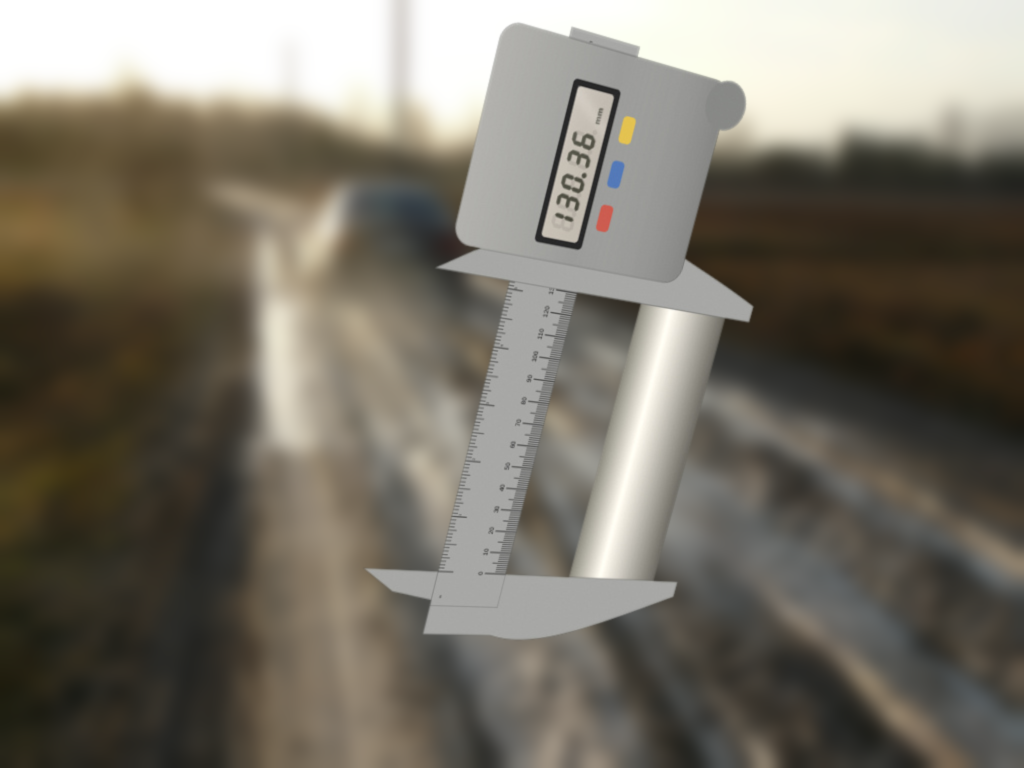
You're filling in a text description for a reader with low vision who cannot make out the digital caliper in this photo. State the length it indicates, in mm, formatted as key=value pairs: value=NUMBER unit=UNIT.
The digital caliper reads value=130.36 unit=mm
